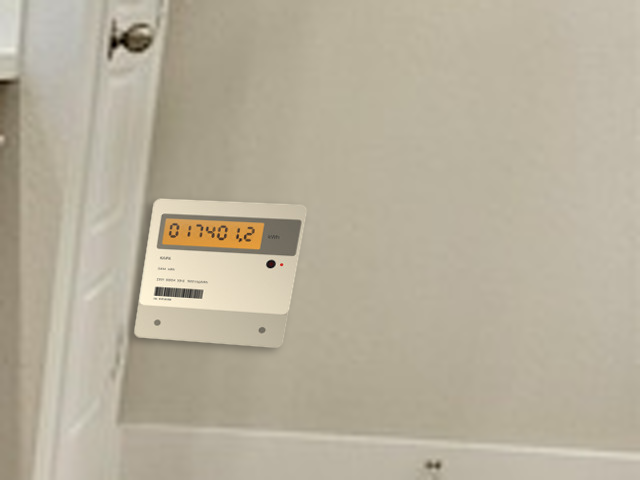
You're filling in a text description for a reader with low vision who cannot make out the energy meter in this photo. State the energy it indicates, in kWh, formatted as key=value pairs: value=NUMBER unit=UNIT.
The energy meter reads value=17401.2 unit=kWh
